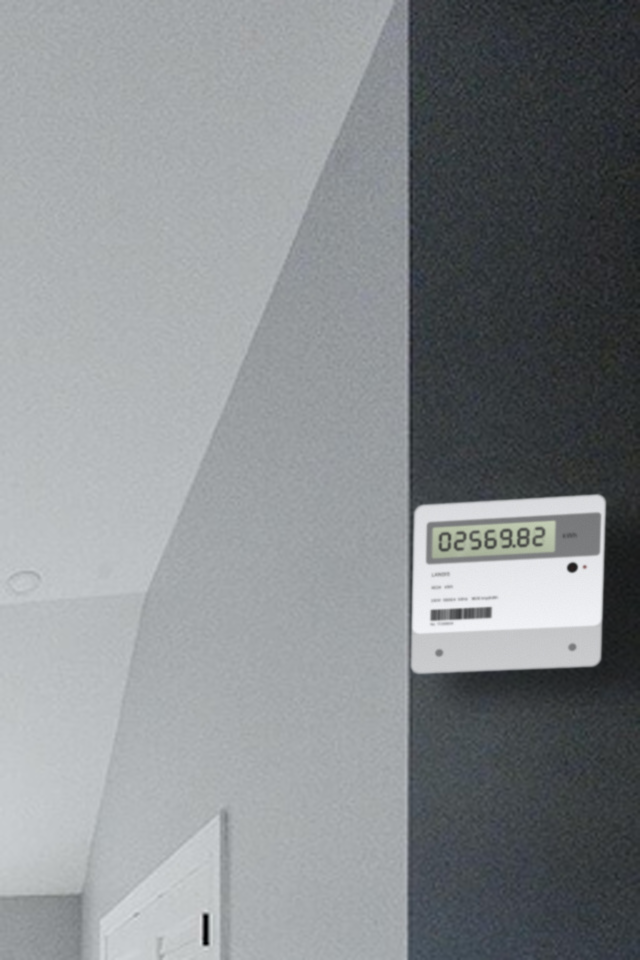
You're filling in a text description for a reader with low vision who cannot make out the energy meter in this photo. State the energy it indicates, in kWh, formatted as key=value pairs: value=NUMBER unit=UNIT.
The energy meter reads value=2569.82 unit=kWh
